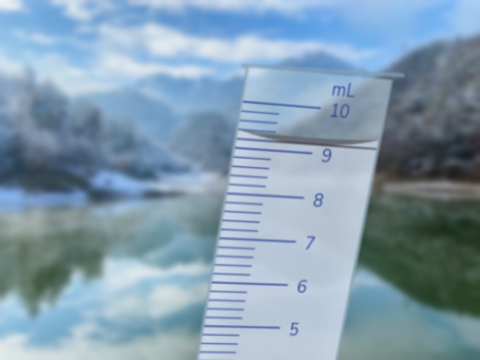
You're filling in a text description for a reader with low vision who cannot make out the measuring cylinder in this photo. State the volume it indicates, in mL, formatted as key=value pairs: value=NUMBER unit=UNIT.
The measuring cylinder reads value=9.2 unit=mL
